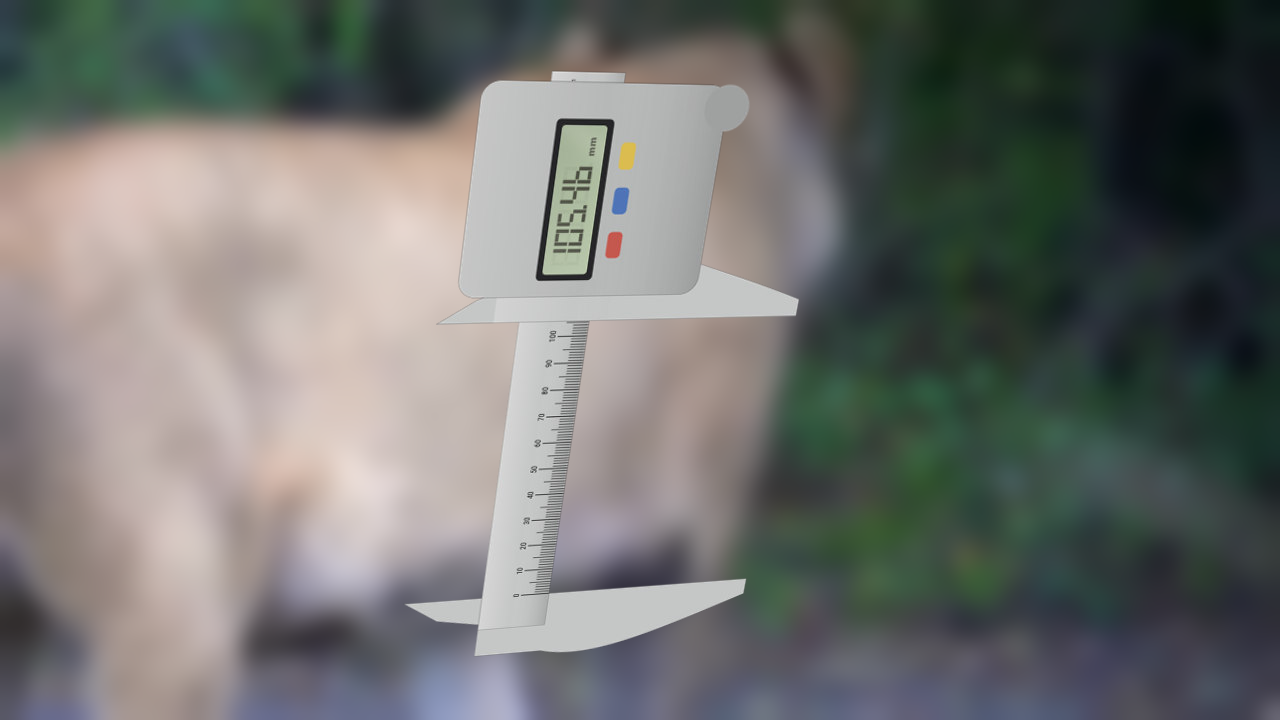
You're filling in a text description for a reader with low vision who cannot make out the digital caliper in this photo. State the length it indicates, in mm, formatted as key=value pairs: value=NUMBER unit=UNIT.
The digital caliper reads value=105.46 unit=mm
